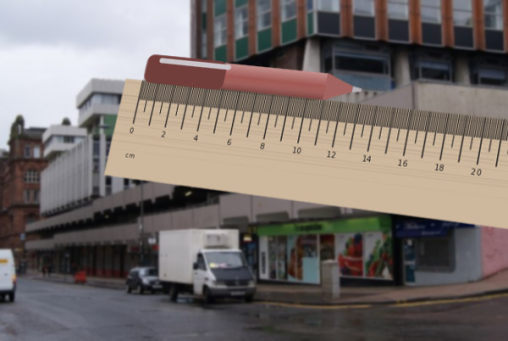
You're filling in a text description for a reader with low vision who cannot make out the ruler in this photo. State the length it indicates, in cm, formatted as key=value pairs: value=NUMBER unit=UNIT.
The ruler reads value=13 unit=cm
